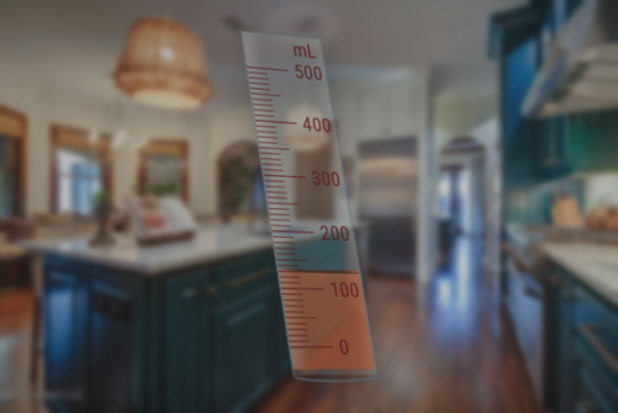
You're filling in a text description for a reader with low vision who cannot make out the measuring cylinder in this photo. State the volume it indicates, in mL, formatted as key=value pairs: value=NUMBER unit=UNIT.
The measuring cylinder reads value=130 unit=mL
